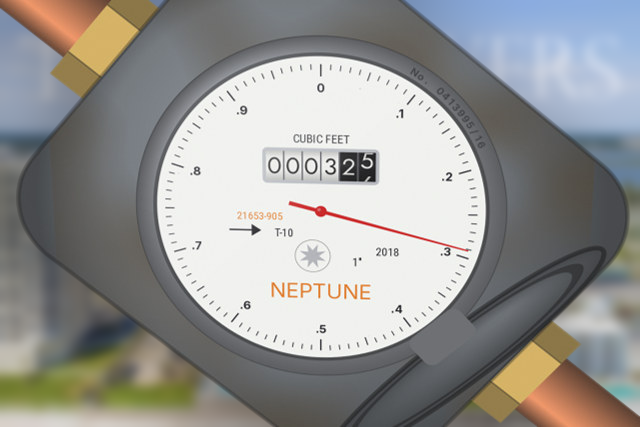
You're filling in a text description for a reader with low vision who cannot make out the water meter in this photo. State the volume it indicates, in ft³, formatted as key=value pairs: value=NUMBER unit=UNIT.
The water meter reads value=325.29 unit=ft³
